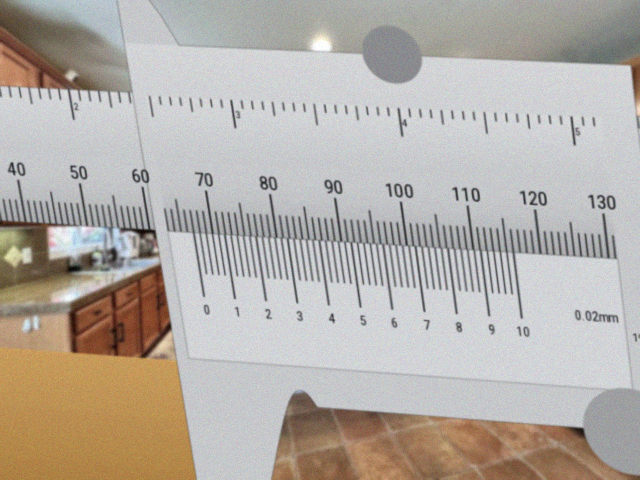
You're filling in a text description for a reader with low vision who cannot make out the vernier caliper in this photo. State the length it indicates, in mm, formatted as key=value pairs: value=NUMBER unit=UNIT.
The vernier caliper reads value=67.0 unit=mm
